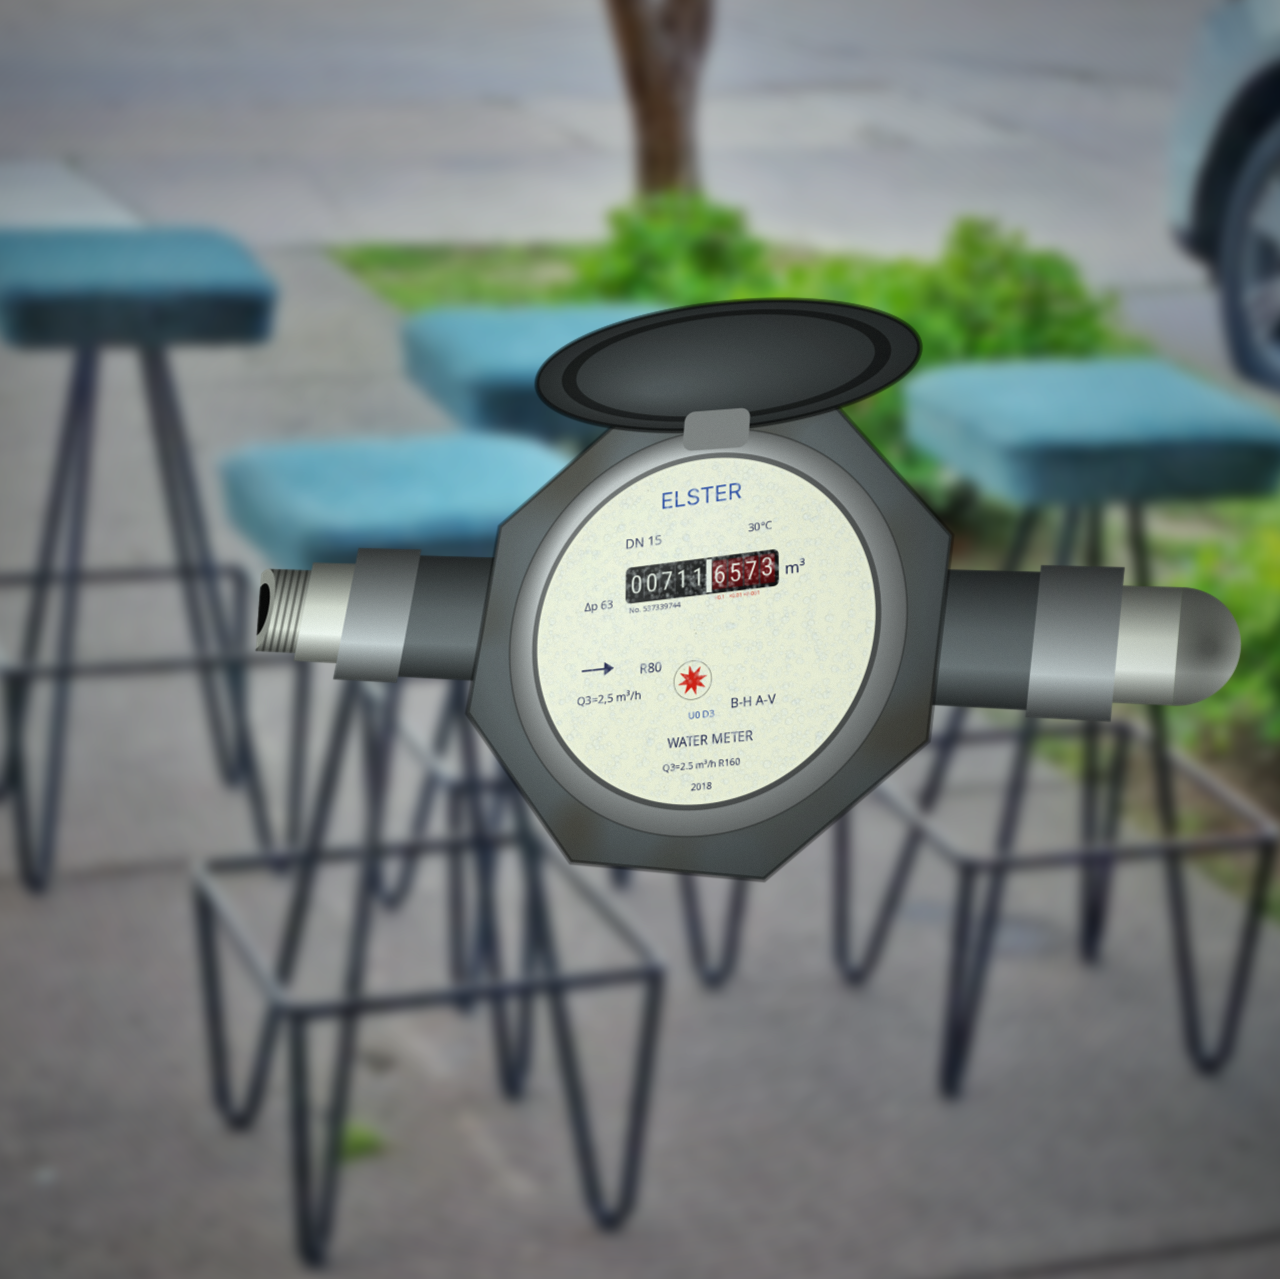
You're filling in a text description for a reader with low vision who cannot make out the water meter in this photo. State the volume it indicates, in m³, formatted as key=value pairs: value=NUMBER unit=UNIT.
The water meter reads value=711.6573 unit=m³
